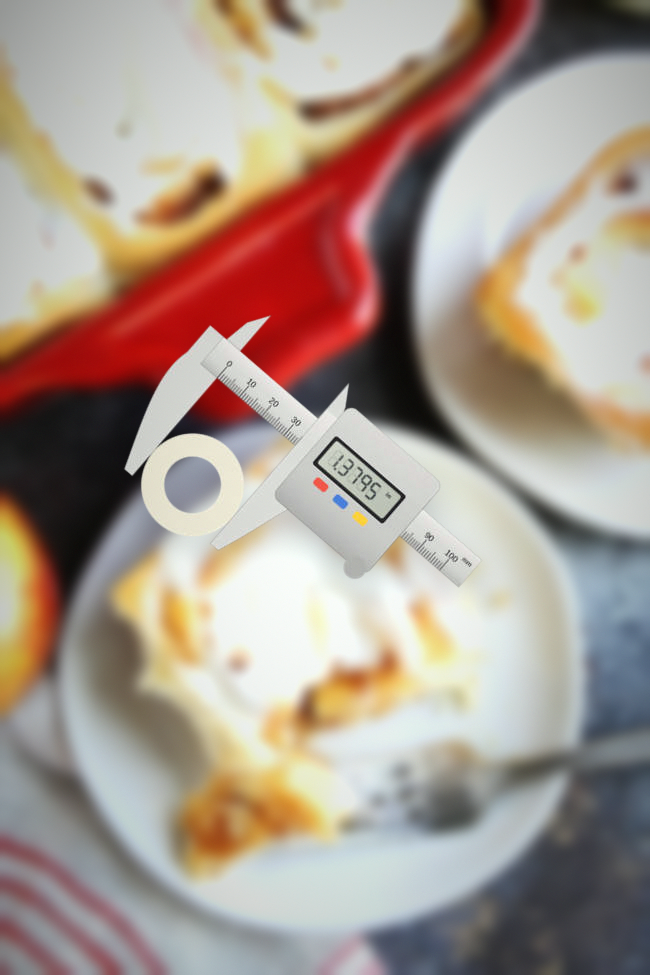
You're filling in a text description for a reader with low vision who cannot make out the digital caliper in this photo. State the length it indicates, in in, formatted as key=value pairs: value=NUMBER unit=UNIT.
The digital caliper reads value=1.3795 unit=in
